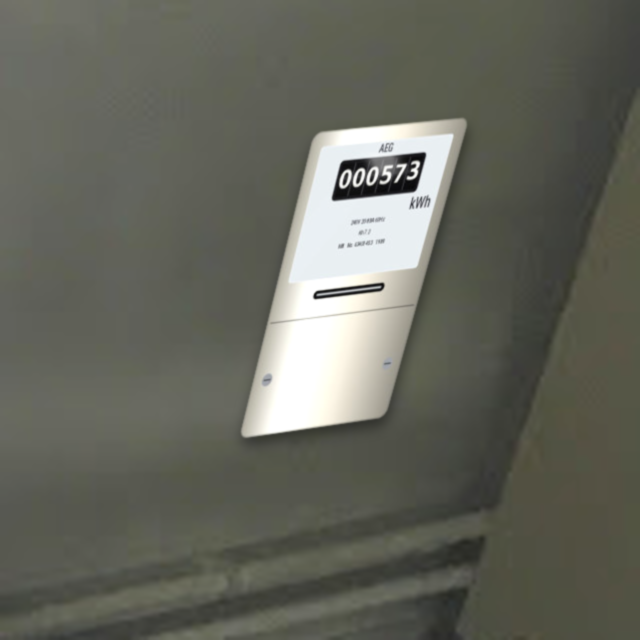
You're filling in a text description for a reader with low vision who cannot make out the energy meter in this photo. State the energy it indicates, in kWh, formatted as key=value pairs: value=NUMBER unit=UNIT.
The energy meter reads value=573 unit=kWh
